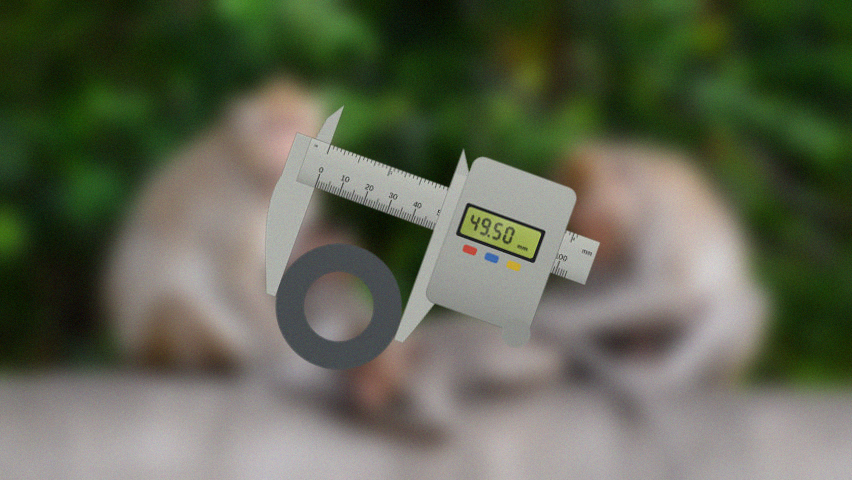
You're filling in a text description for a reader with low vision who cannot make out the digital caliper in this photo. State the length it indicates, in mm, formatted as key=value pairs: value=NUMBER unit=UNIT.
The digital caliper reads value=49.50 unit=mm
